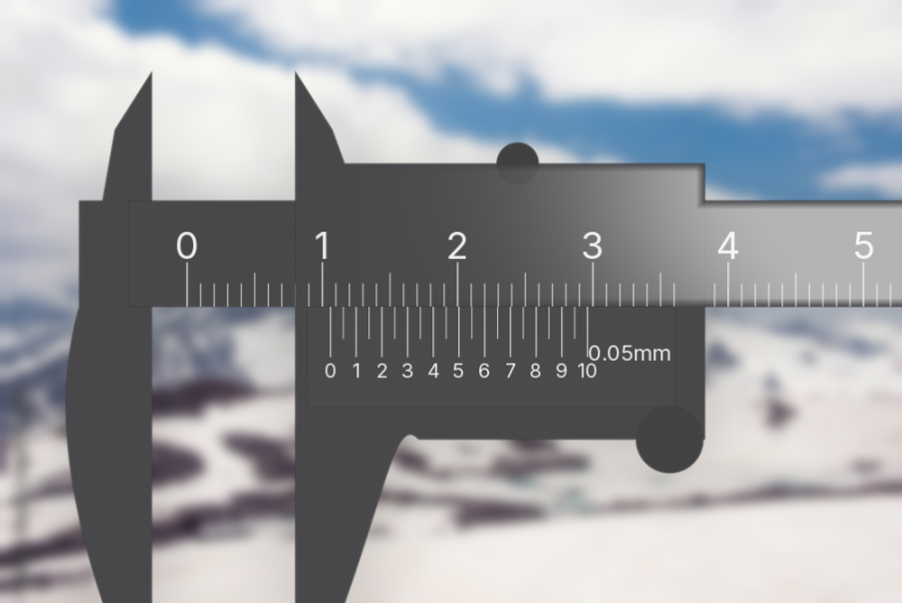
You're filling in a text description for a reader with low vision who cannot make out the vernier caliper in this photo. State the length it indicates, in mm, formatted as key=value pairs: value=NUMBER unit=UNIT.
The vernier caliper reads value=10.6 unit=mm
